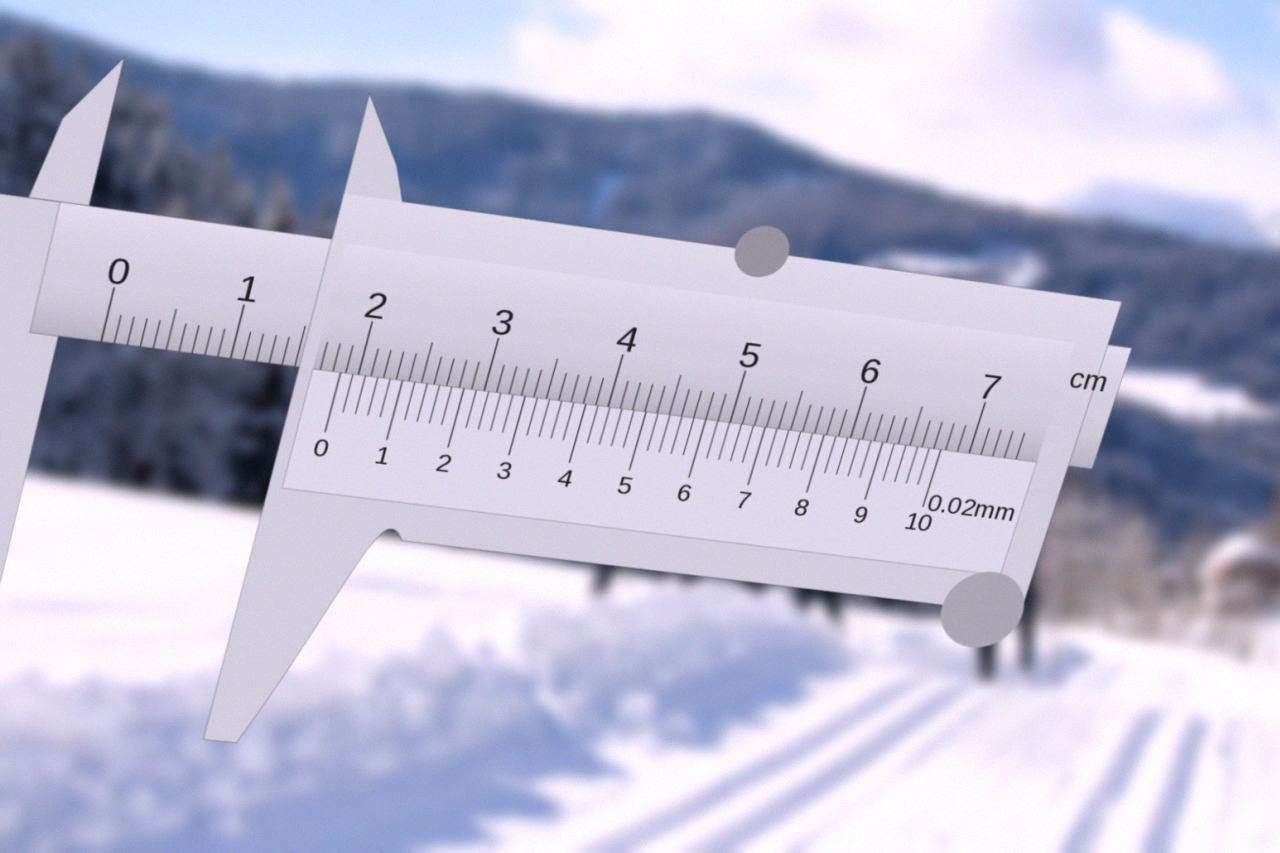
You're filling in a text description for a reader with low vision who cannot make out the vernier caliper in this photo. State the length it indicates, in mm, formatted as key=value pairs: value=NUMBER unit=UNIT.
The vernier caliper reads value=18.6 unit=mm
